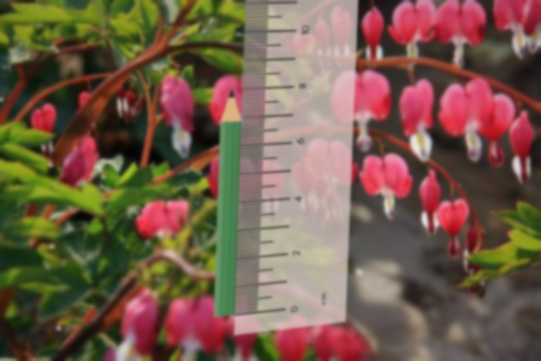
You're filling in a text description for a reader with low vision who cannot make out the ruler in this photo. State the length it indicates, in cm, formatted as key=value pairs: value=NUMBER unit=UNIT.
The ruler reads value=8 unit=cm
